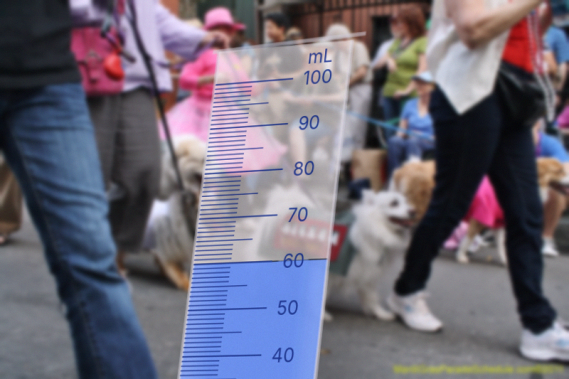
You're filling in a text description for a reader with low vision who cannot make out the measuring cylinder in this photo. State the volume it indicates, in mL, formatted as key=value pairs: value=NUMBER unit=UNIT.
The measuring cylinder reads value=60 unit=mL
